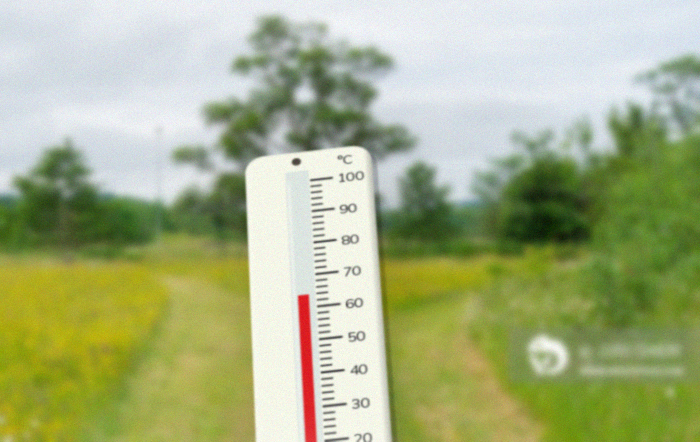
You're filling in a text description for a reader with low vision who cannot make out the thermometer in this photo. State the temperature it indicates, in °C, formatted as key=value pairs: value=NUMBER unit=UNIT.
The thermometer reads value=64 unit=°C
